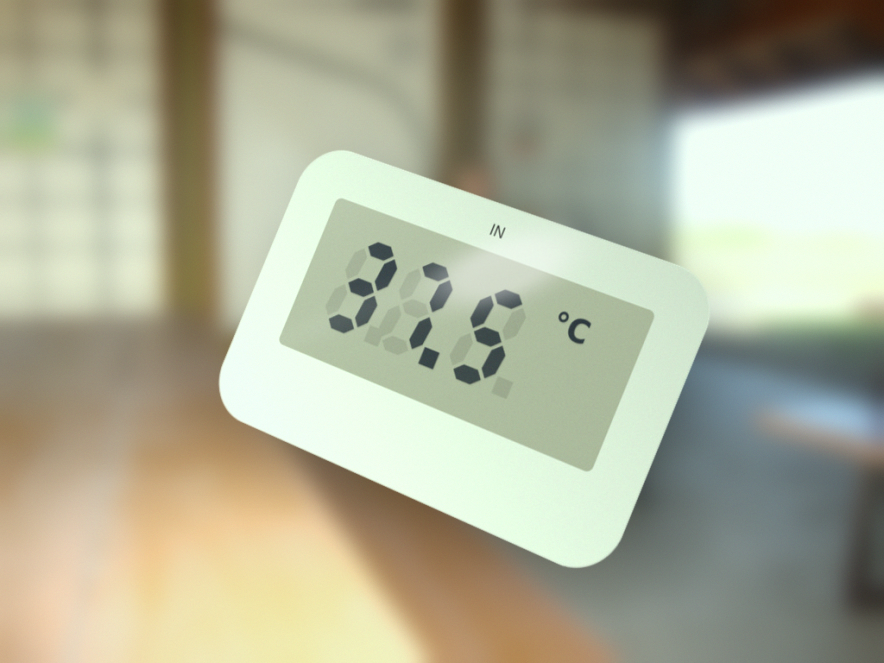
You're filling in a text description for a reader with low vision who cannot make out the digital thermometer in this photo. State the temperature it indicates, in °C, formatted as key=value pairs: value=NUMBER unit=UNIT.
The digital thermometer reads value=37.5 unit=°C
